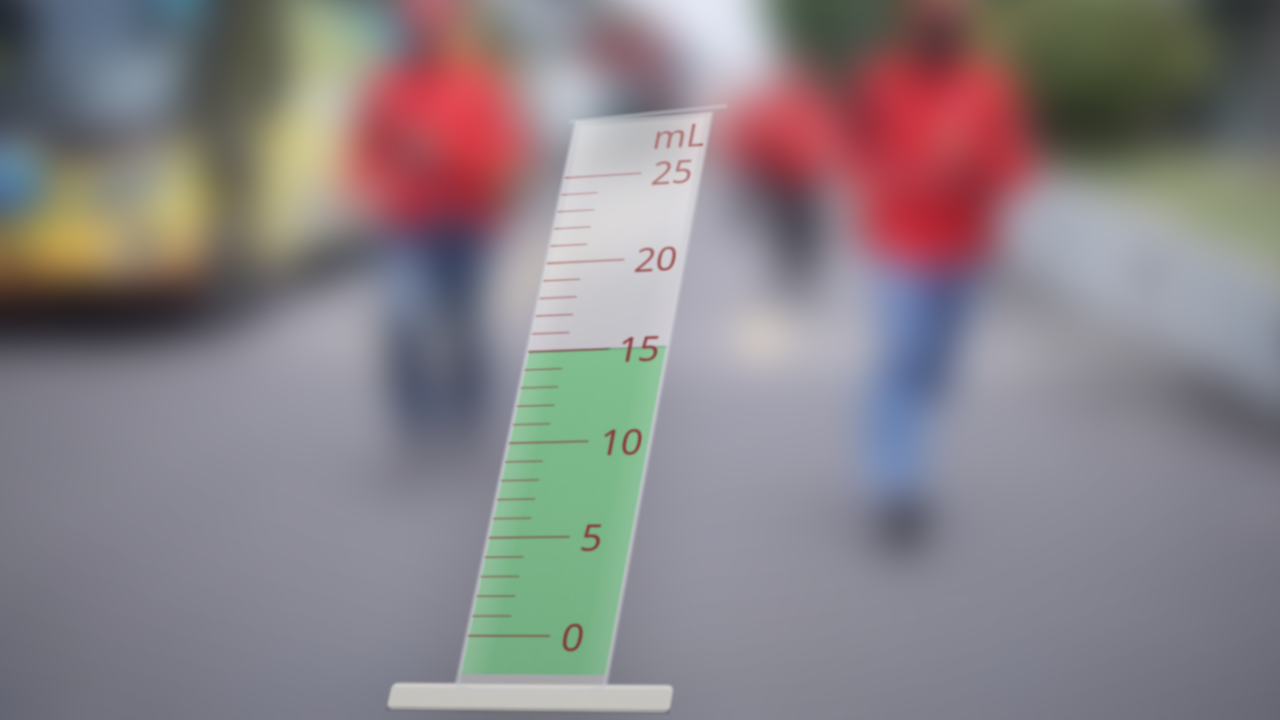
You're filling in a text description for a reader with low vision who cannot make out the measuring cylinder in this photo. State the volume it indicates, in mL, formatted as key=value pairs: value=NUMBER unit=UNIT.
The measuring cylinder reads value=15 unit=mL
